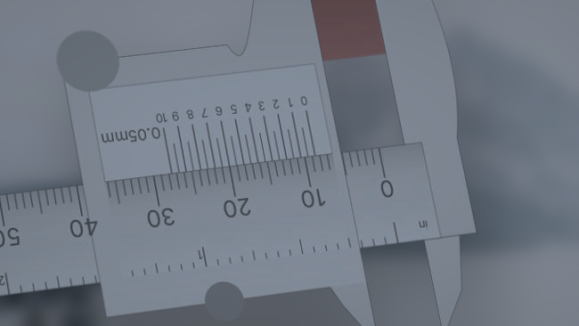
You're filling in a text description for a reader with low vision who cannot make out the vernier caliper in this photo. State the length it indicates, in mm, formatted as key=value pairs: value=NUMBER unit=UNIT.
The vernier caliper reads value=8.6 unit=mm
